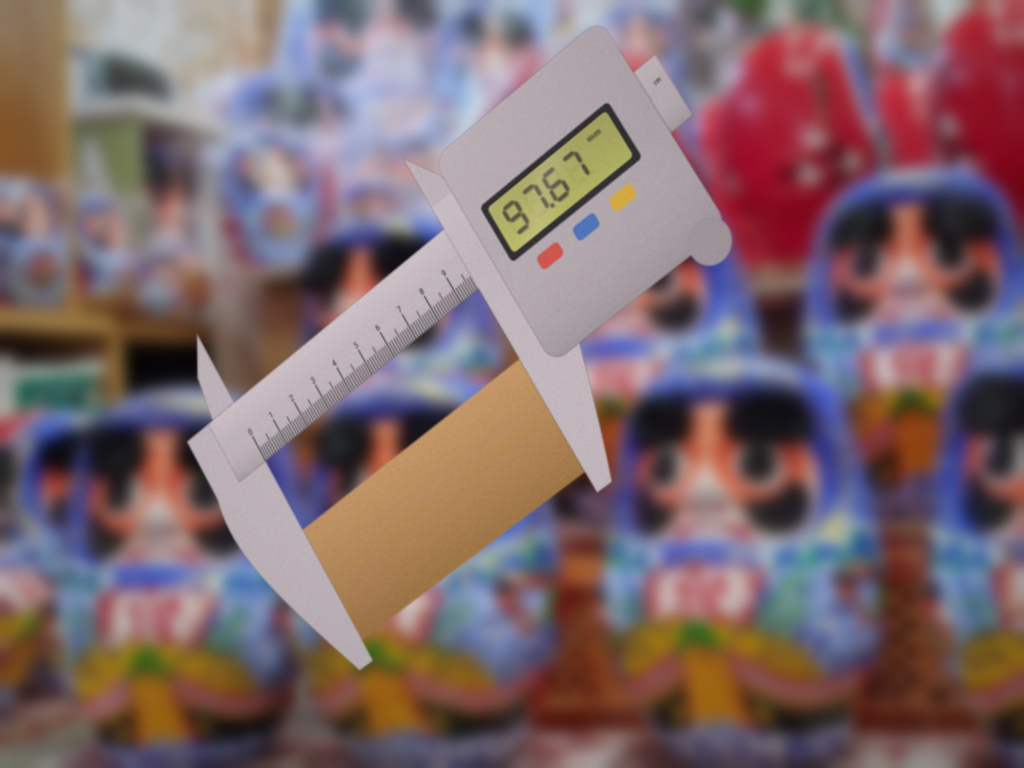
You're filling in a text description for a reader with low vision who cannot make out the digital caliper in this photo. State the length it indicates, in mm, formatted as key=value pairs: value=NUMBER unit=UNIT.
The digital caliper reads value=97.67 unit=mm
